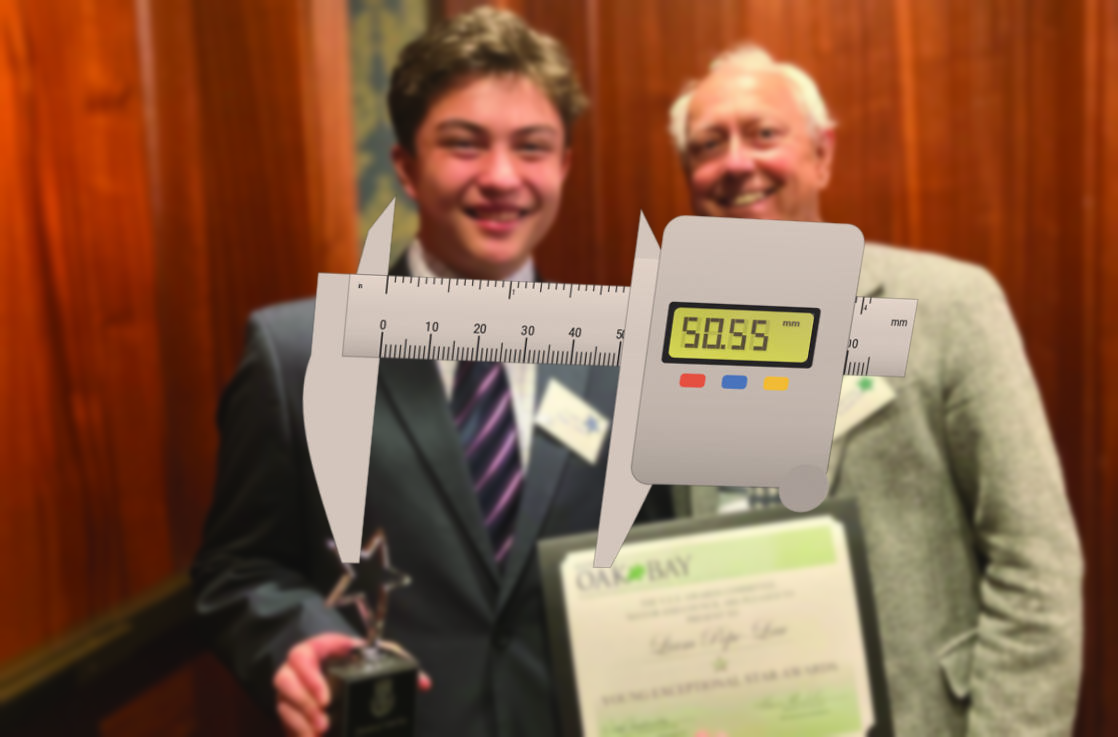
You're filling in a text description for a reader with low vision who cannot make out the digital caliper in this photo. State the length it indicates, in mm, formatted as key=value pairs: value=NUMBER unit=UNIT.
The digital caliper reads value=50.55 unit=mm
